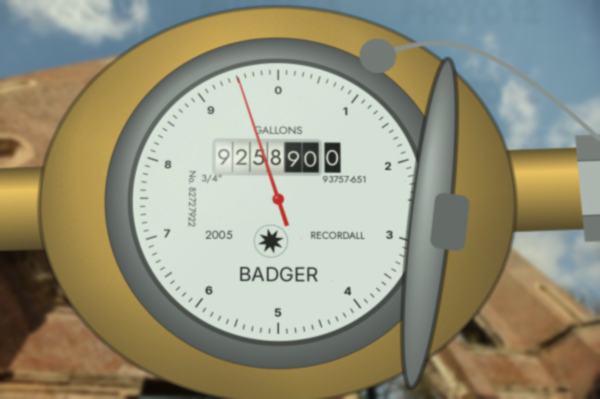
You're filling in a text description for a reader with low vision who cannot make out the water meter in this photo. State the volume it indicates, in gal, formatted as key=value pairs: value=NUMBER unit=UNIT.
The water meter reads value=9258899.5 unit=gal
